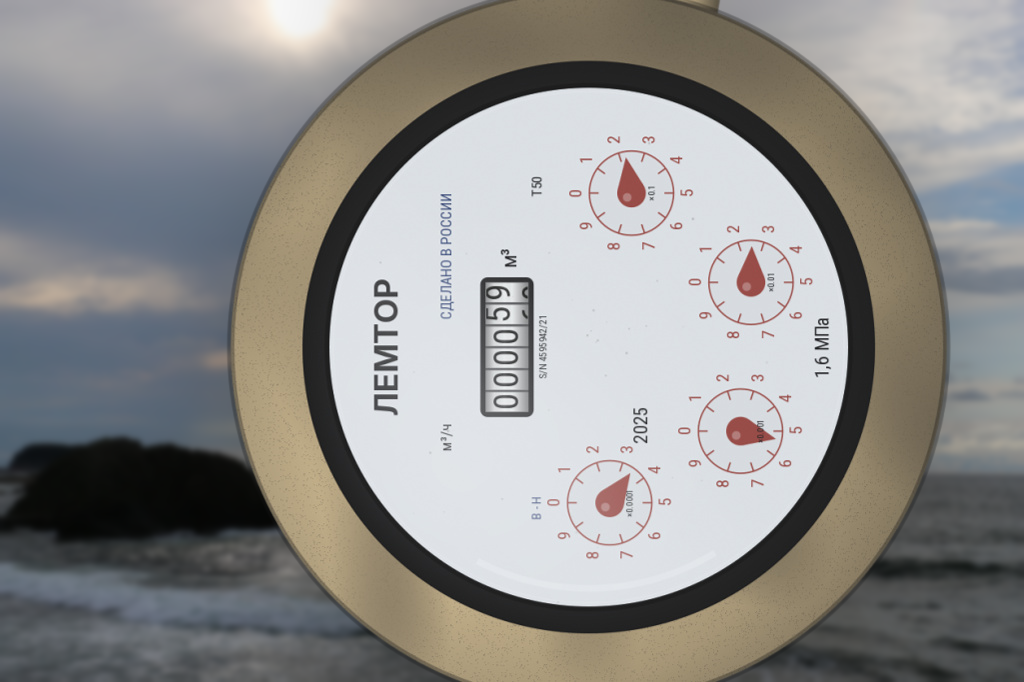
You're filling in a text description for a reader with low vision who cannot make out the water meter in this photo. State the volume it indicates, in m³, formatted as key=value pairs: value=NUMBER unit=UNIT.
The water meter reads value=59.2253 unit=m³
